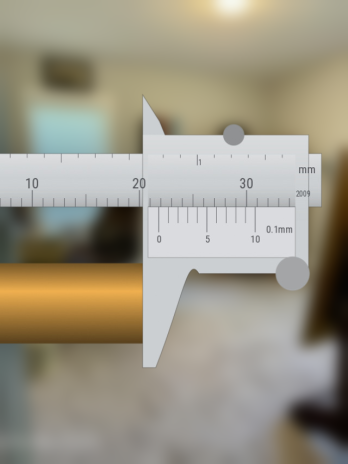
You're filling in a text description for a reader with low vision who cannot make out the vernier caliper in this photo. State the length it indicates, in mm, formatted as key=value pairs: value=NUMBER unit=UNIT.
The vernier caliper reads value=21.8 unit=mm
